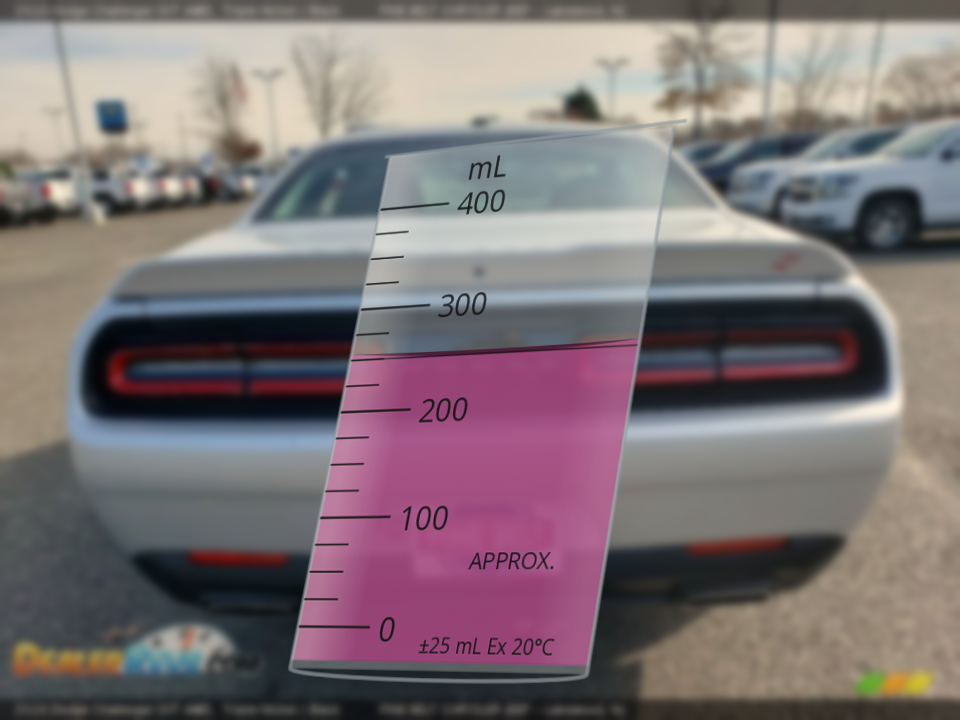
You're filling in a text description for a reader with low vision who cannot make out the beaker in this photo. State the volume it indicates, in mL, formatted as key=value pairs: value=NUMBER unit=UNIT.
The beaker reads value=250 unit=mL
